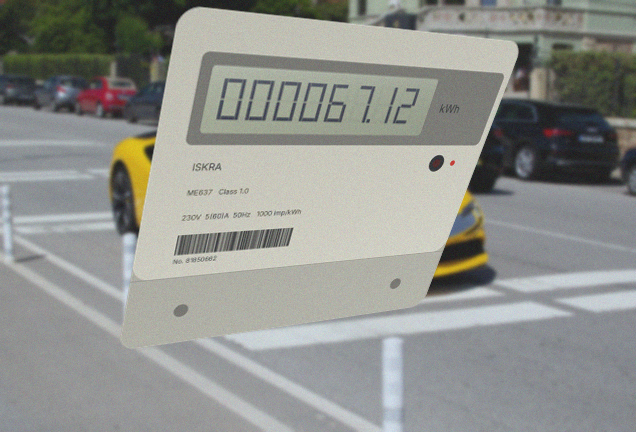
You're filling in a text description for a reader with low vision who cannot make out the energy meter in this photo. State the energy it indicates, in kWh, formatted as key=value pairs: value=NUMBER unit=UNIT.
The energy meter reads value=67.12 unit=kWh
